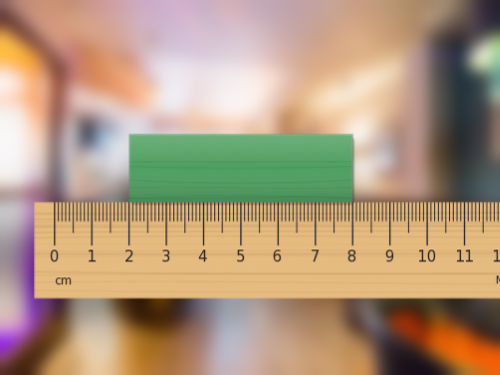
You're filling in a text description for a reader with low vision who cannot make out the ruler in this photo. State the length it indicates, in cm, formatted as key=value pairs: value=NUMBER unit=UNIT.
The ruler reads value=6 unit=cm
